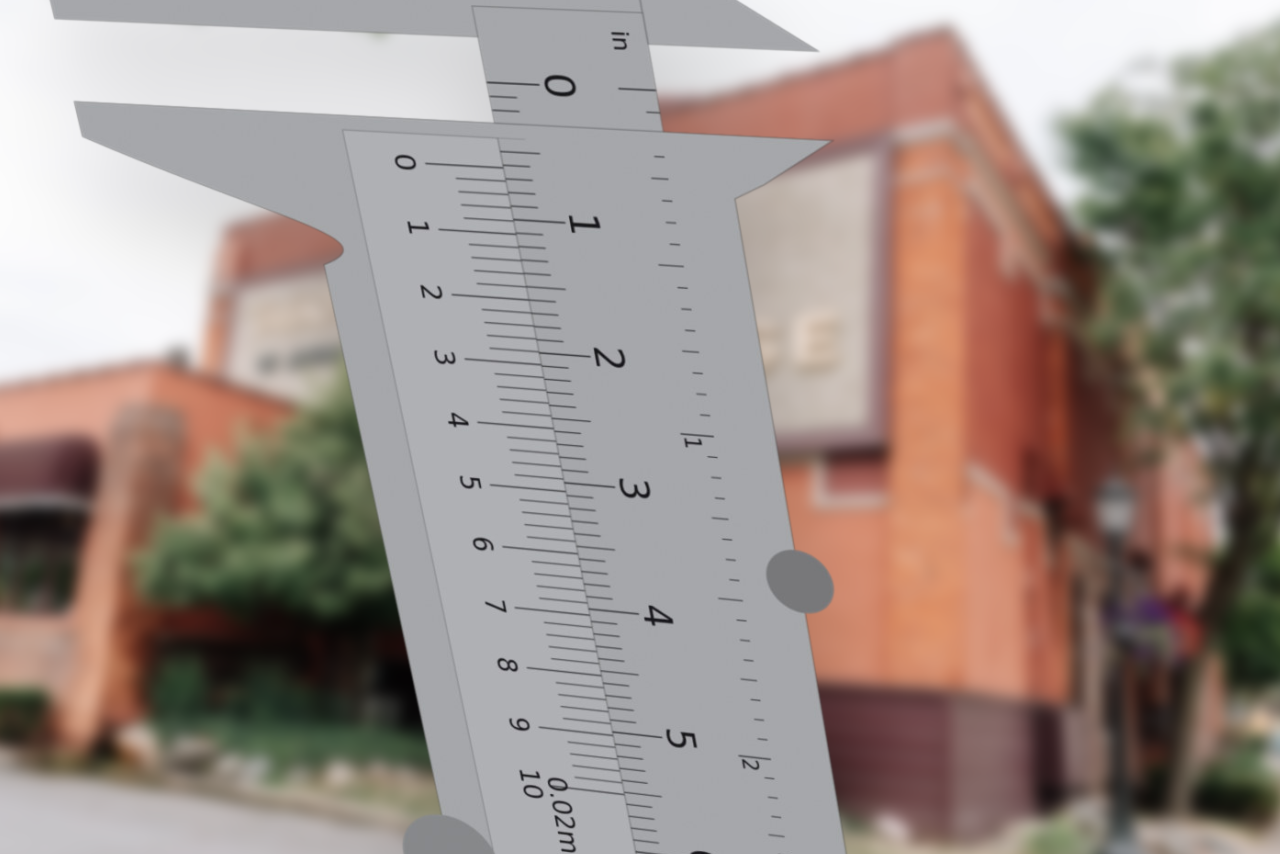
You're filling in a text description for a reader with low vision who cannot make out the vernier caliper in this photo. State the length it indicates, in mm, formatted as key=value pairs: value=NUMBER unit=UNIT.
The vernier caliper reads value=6.2 unit=mm
